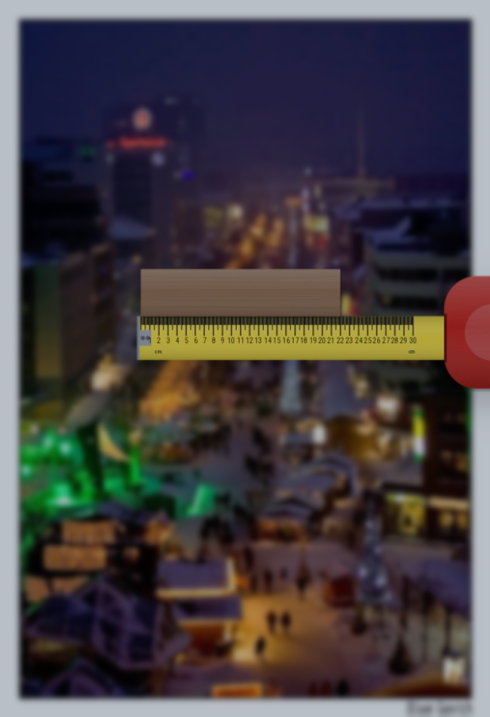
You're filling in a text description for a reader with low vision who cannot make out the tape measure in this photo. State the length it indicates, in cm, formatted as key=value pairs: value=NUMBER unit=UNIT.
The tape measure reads value=22 unit=cm
